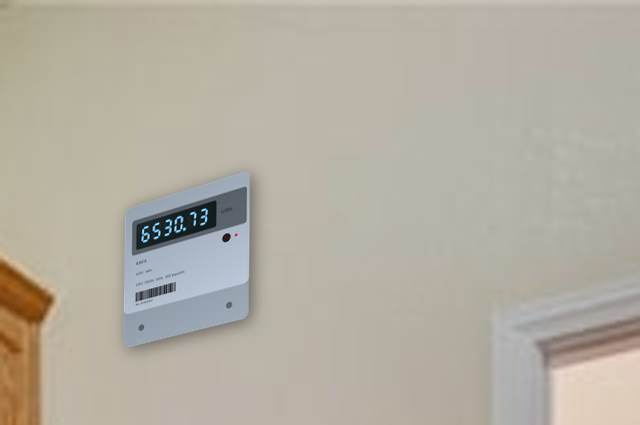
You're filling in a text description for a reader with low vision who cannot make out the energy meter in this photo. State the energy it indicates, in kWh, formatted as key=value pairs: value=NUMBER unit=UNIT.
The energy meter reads value=6530.73 unit=kWh
